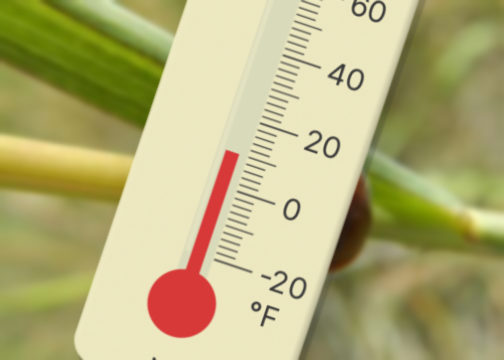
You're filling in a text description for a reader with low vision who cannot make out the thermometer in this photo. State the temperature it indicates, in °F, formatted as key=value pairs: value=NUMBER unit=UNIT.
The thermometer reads value=10 unit=°F
